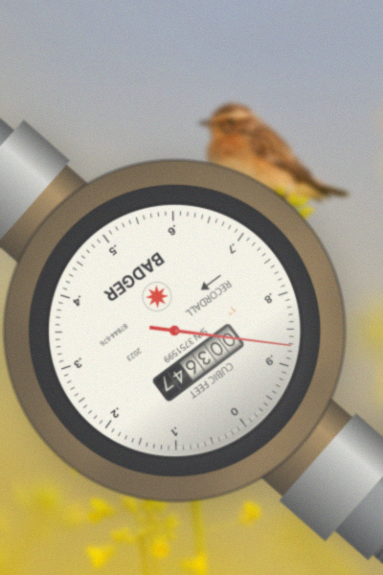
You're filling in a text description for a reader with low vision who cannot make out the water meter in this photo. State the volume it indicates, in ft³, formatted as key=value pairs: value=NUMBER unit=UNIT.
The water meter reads value=3646.87 unit=ft³
